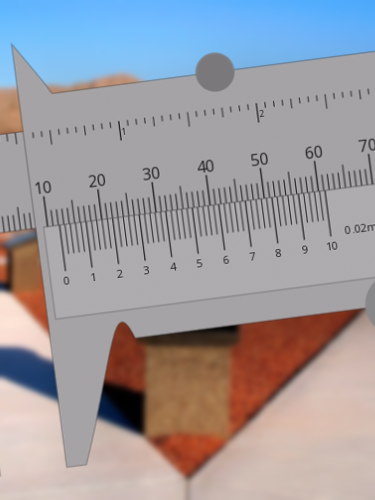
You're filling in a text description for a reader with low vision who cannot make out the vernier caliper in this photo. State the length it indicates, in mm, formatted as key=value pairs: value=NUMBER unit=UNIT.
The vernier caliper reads value=12.2 unit=mm
